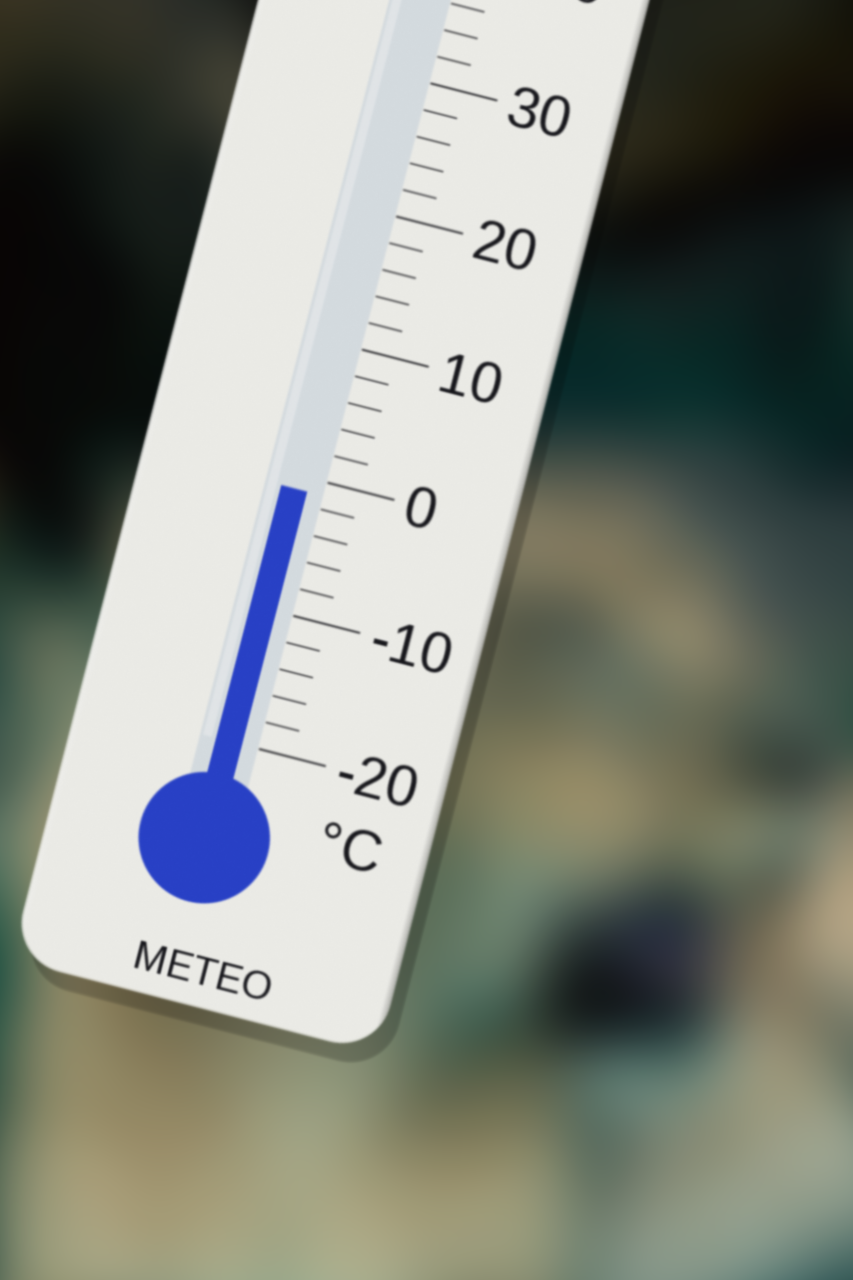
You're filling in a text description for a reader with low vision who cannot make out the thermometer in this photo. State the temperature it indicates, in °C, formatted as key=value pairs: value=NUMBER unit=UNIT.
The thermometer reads value=-1 unit=°C
